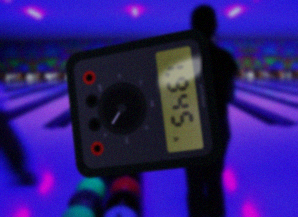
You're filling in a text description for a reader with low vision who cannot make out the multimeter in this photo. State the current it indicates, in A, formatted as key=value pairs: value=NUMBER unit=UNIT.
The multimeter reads value=1.945 unit=A
